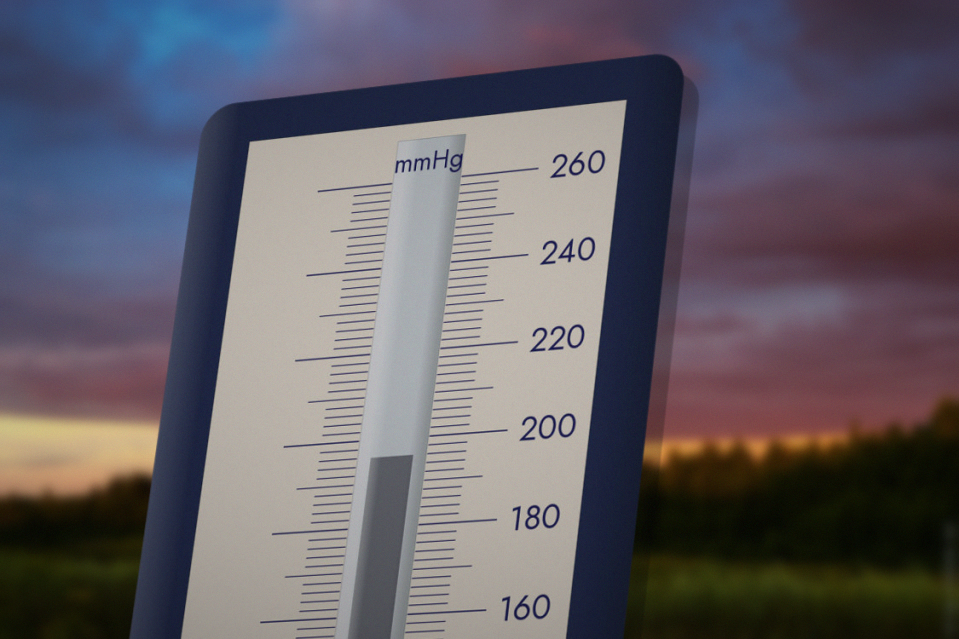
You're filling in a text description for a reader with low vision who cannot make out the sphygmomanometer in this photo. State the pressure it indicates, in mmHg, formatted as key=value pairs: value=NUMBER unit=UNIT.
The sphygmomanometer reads value=196 unit=mmHg
